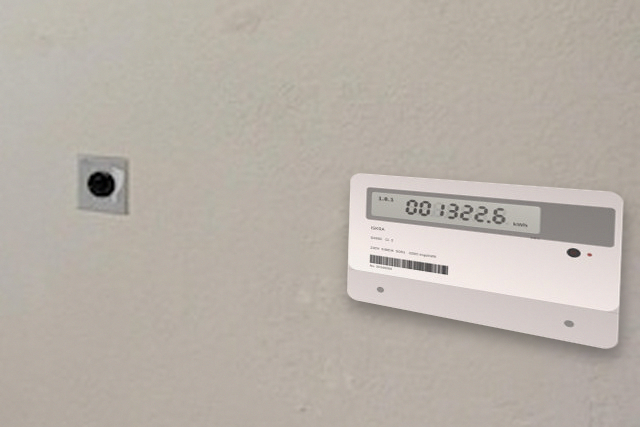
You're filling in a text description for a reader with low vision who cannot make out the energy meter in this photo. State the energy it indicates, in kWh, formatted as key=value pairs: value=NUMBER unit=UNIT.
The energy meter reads value=1322.6 unit=kWh
